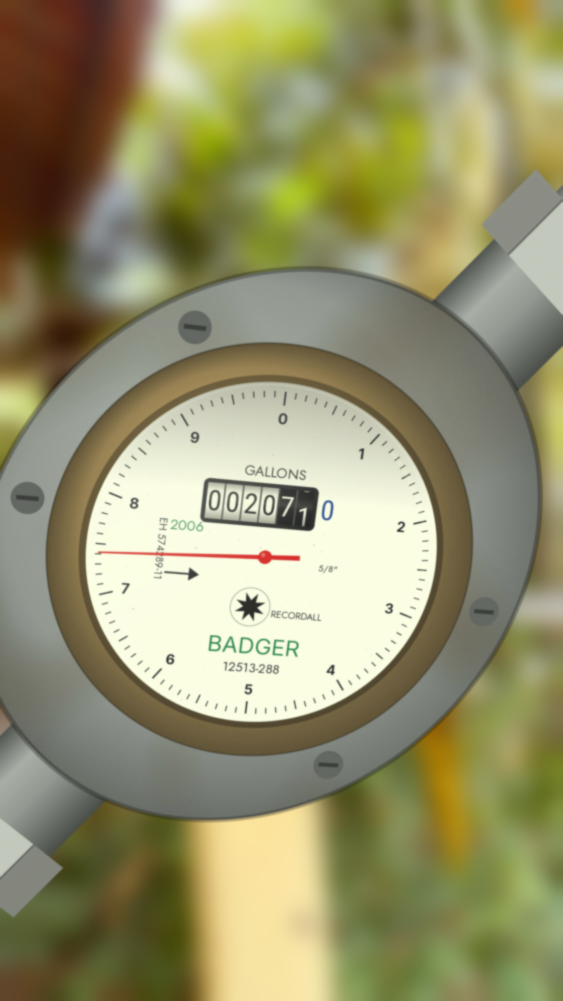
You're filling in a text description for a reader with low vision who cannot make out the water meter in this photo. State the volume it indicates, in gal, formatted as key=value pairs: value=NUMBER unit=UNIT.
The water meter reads value=20707.4 unit=gal
